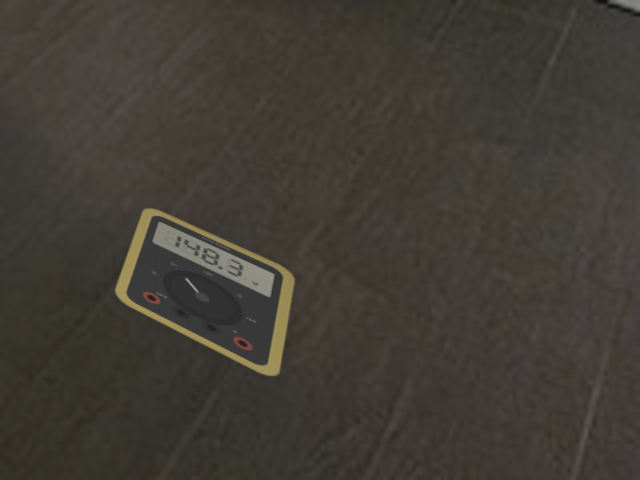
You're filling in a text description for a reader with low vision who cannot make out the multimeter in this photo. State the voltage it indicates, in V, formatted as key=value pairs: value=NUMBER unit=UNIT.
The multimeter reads value=148.3 unit=V
